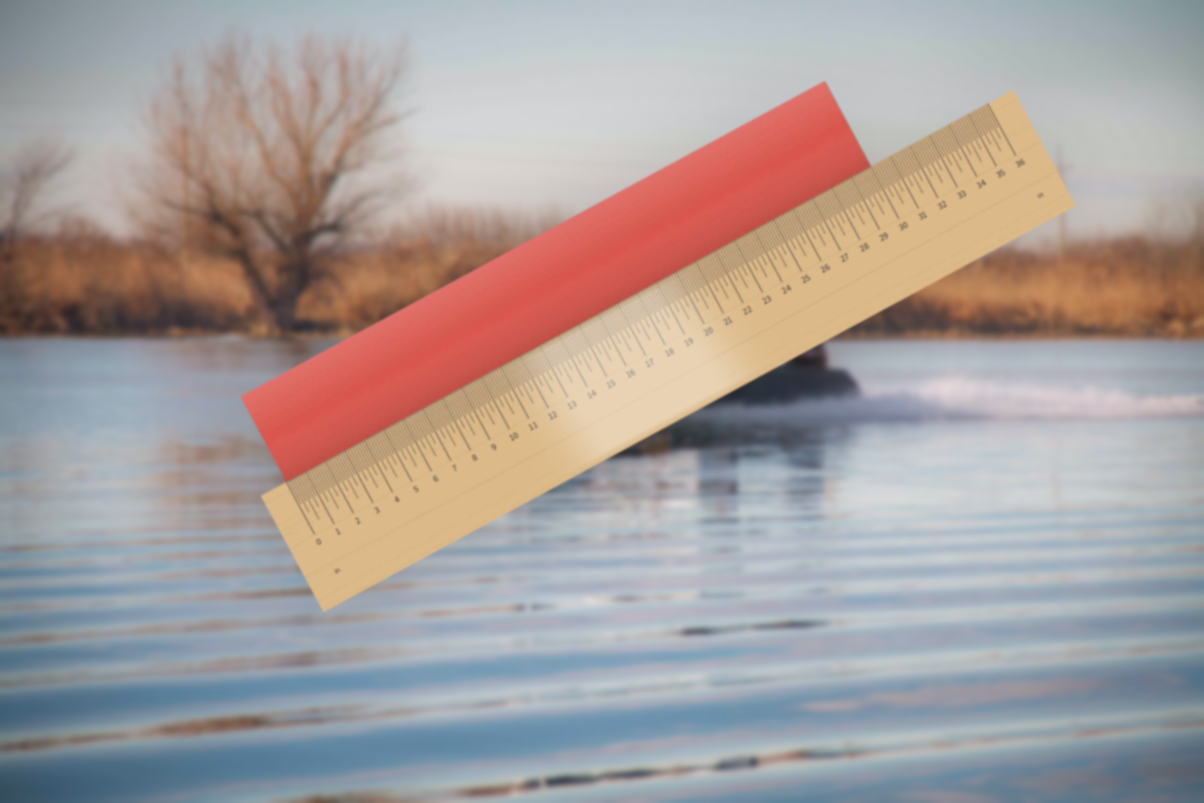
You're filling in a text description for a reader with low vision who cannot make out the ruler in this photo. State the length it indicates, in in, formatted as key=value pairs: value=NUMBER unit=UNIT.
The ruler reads value=30 unit=in
